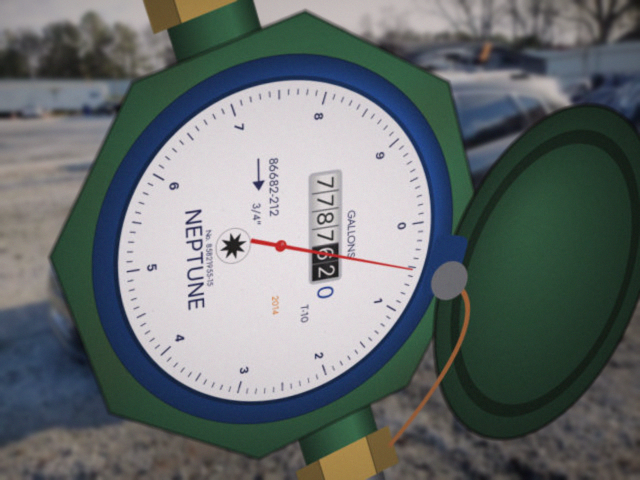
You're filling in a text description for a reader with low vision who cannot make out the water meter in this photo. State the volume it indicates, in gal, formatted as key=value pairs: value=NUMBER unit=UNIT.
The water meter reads value=7787620.5 unit=gal
